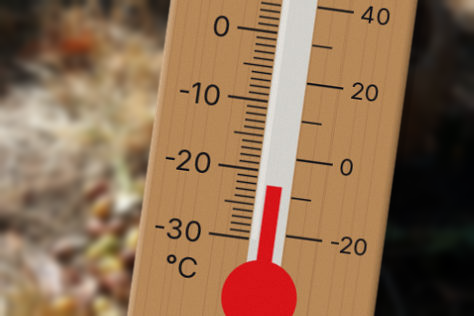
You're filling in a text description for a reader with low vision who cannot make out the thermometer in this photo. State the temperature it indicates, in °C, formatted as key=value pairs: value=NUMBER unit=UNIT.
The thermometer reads value=-22 unit=°C
